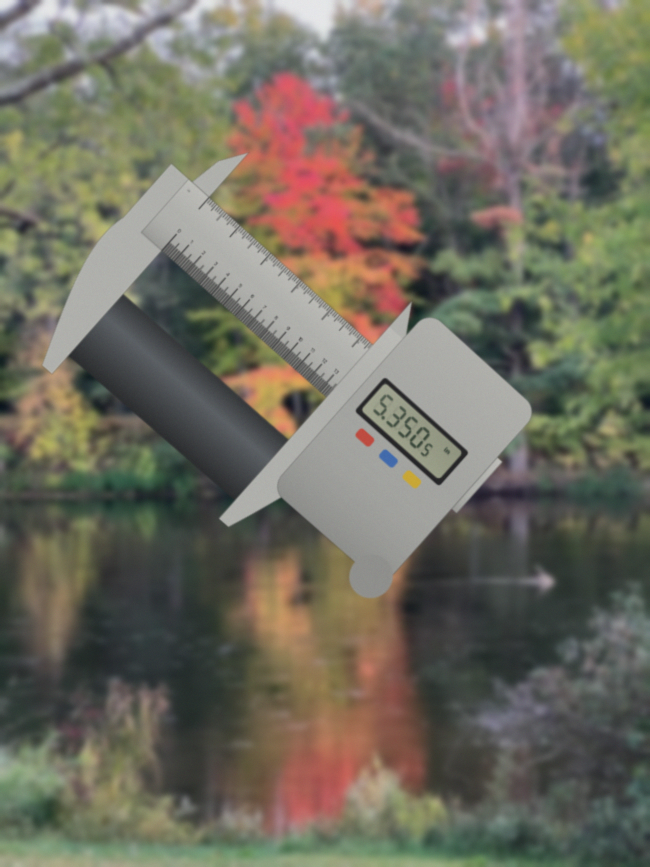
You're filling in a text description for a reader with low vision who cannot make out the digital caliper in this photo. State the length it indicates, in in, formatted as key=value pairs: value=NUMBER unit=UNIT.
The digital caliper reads value=5.3505 unit=in
